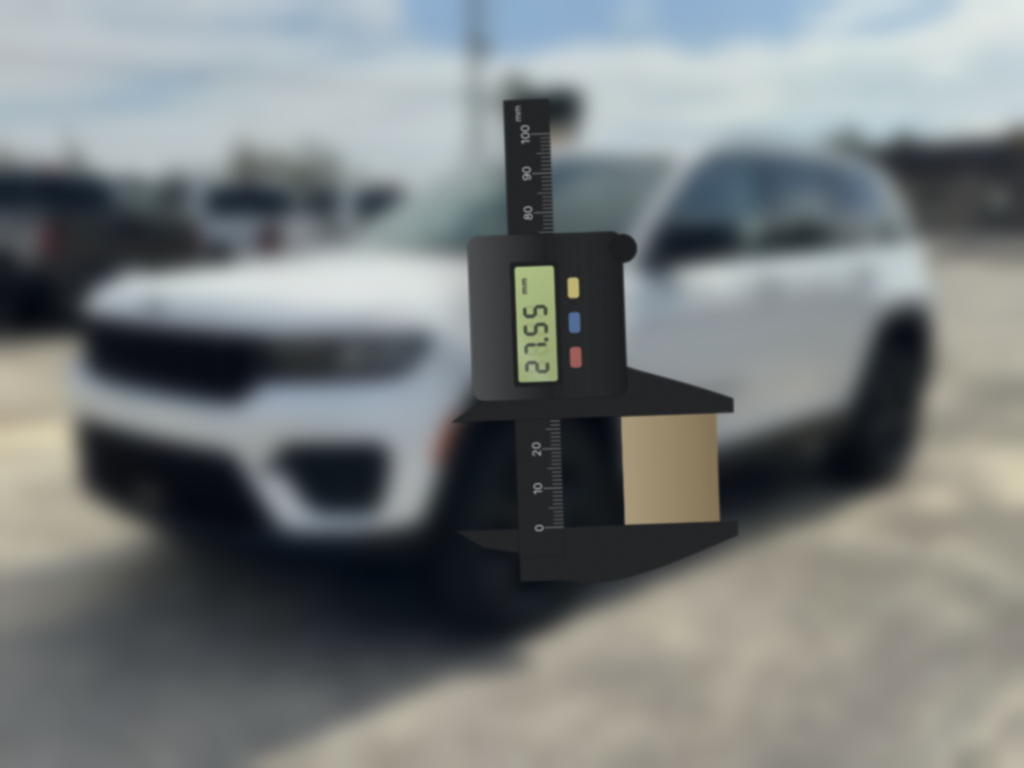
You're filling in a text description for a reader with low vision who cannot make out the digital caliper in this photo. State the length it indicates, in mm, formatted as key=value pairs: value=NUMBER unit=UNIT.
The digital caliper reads value=27.55 unit=mm
